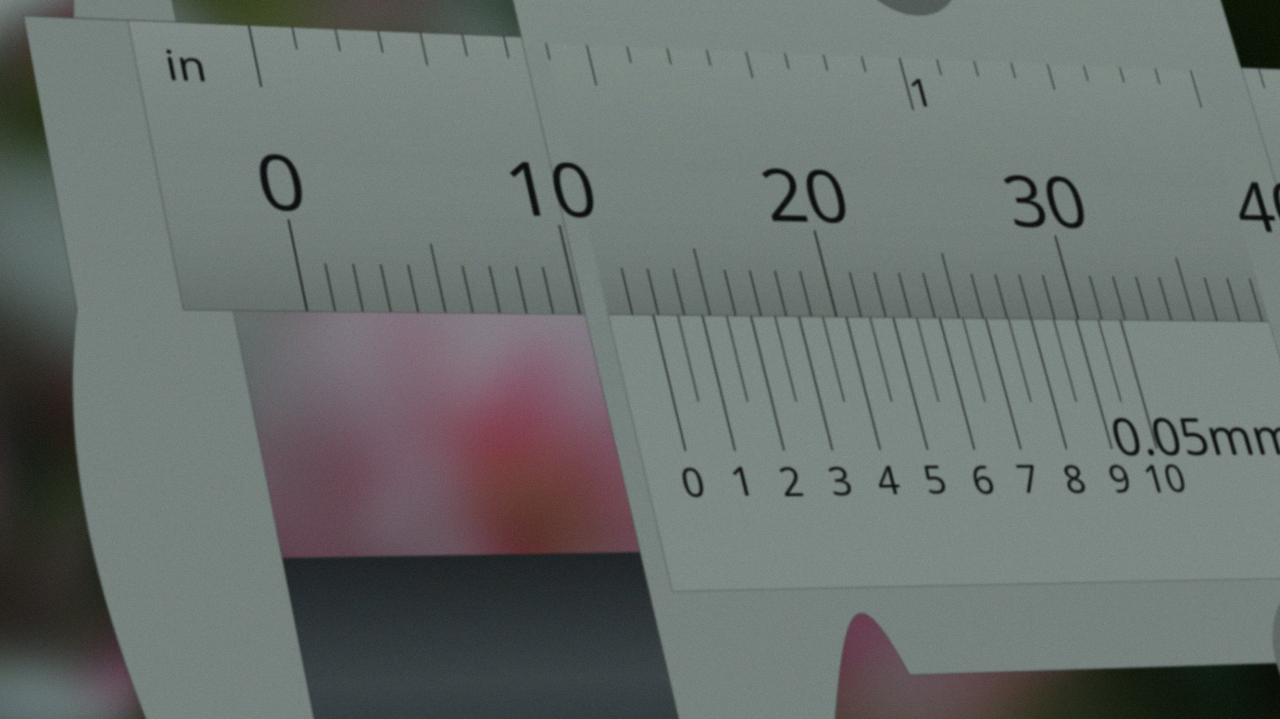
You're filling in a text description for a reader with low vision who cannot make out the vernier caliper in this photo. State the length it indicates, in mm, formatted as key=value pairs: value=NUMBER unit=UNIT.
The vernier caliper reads value=12.8 unit=mm
